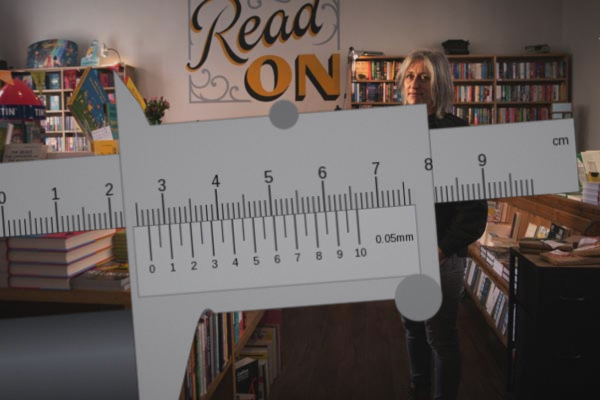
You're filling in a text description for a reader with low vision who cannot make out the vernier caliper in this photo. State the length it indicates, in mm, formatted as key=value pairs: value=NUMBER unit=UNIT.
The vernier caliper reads value=27.0 unit=mm
